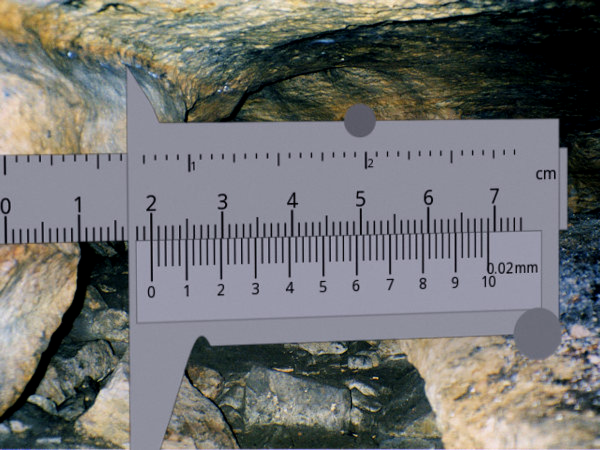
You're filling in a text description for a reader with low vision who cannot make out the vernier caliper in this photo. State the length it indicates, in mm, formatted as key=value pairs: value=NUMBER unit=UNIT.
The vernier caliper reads value=20.0 unit=mm
